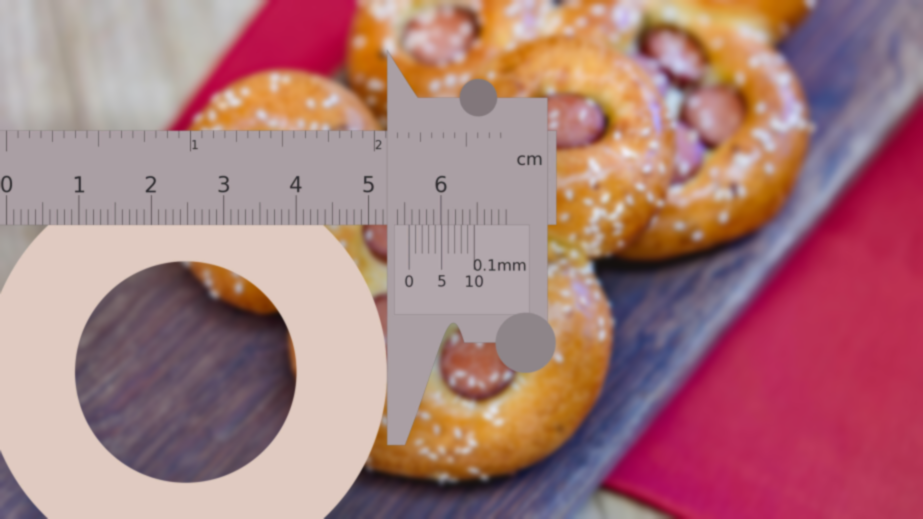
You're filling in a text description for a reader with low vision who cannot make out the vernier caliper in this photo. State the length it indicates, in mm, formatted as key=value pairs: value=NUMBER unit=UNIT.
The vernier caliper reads value=55.6 unit=mm
